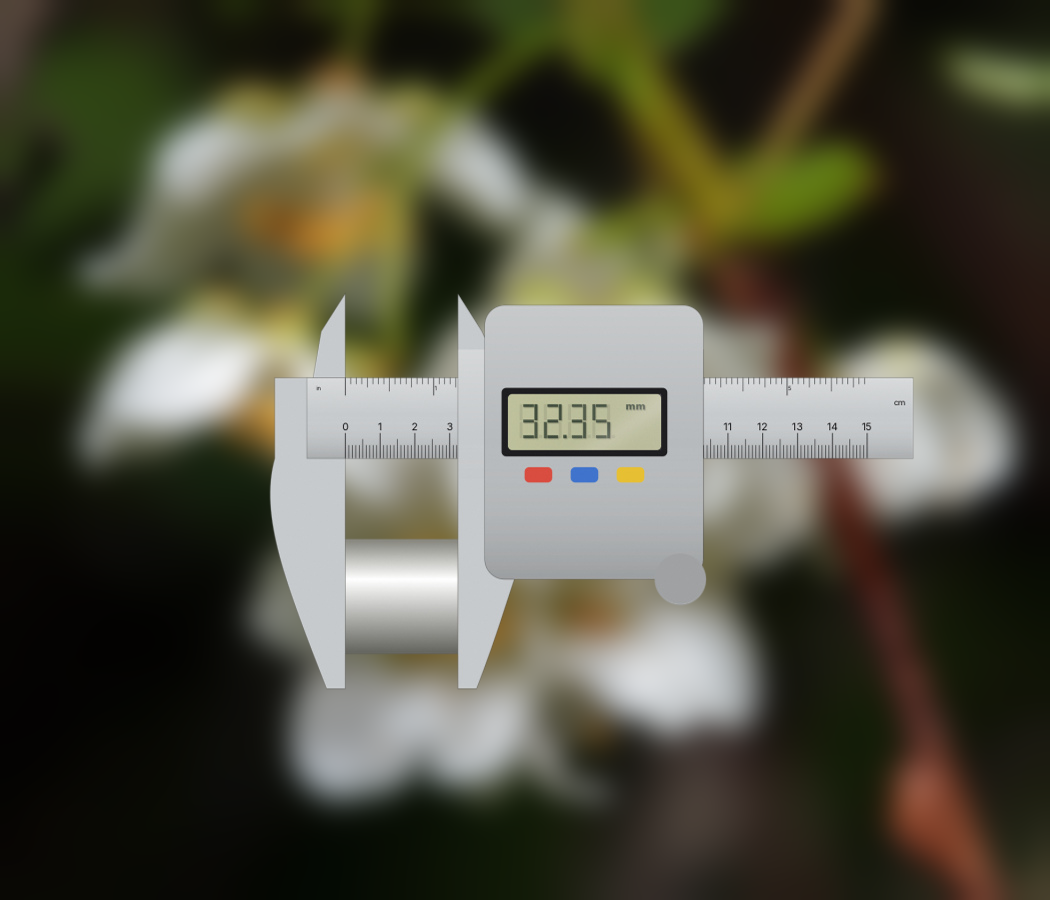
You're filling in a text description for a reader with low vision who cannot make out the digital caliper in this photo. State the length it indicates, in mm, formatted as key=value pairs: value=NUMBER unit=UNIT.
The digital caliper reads value=32.35 unit=mm
